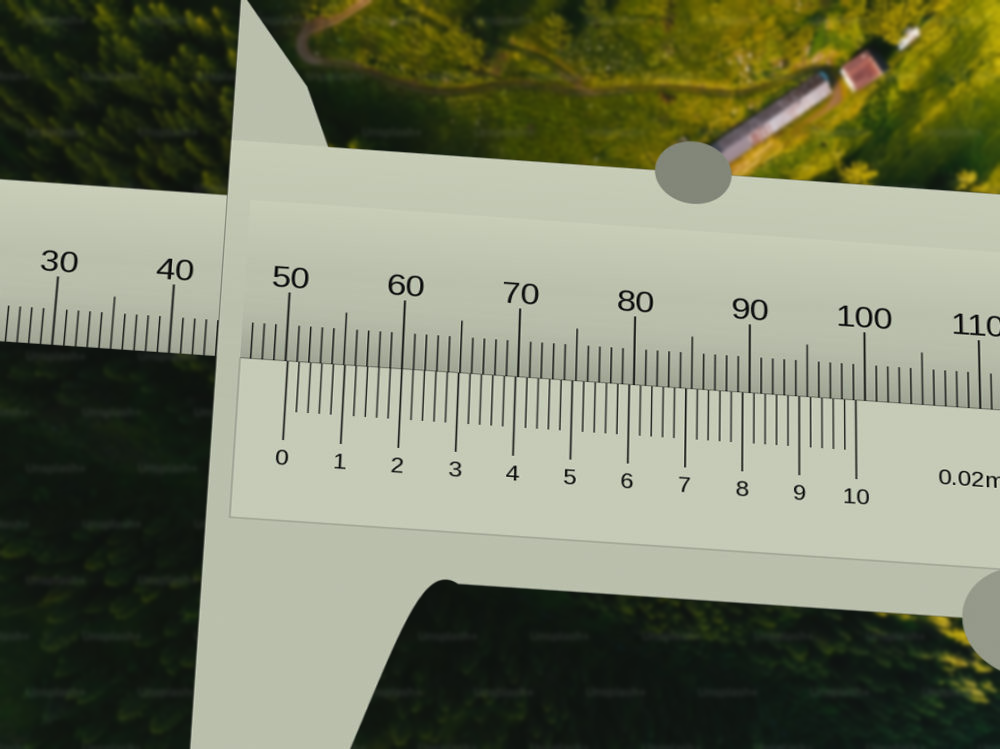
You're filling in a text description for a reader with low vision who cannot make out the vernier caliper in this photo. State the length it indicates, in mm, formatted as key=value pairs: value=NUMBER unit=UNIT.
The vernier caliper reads value=50.2 unit=mm
